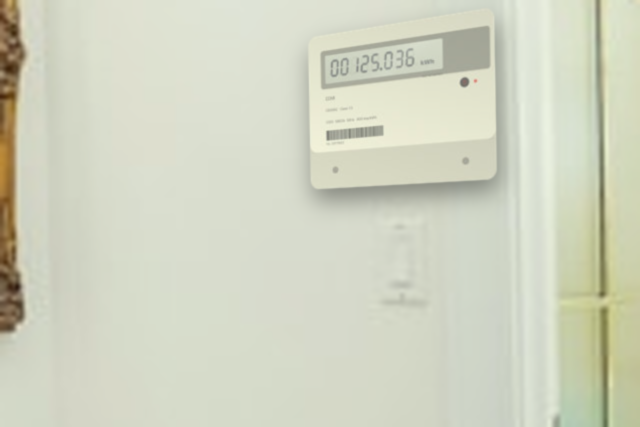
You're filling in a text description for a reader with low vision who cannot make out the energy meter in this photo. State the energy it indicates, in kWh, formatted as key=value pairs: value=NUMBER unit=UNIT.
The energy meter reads value=125.036 unit=kWh
